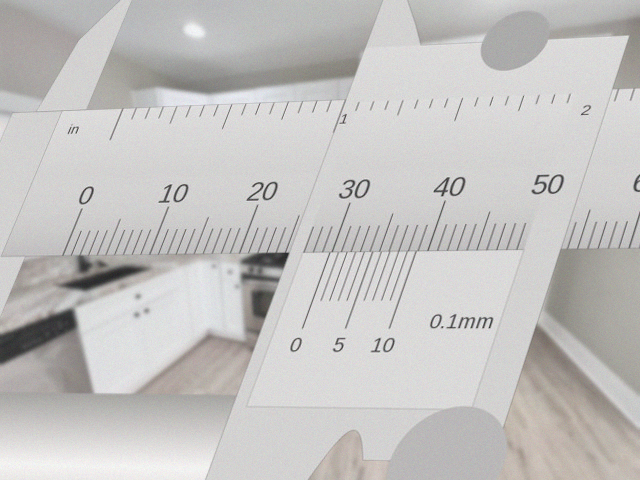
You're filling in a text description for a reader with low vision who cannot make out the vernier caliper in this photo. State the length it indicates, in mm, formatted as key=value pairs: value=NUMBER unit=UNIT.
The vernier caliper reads value=29.8 unit=mm
